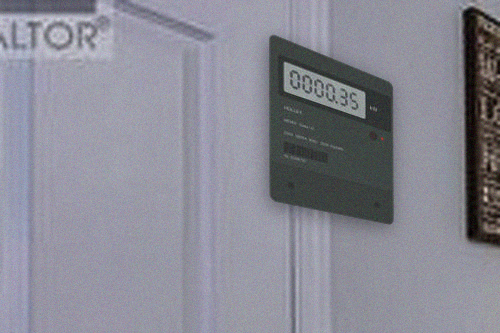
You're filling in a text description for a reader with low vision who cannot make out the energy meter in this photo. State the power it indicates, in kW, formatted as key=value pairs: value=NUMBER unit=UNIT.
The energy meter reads value=0.35 unit=kW
